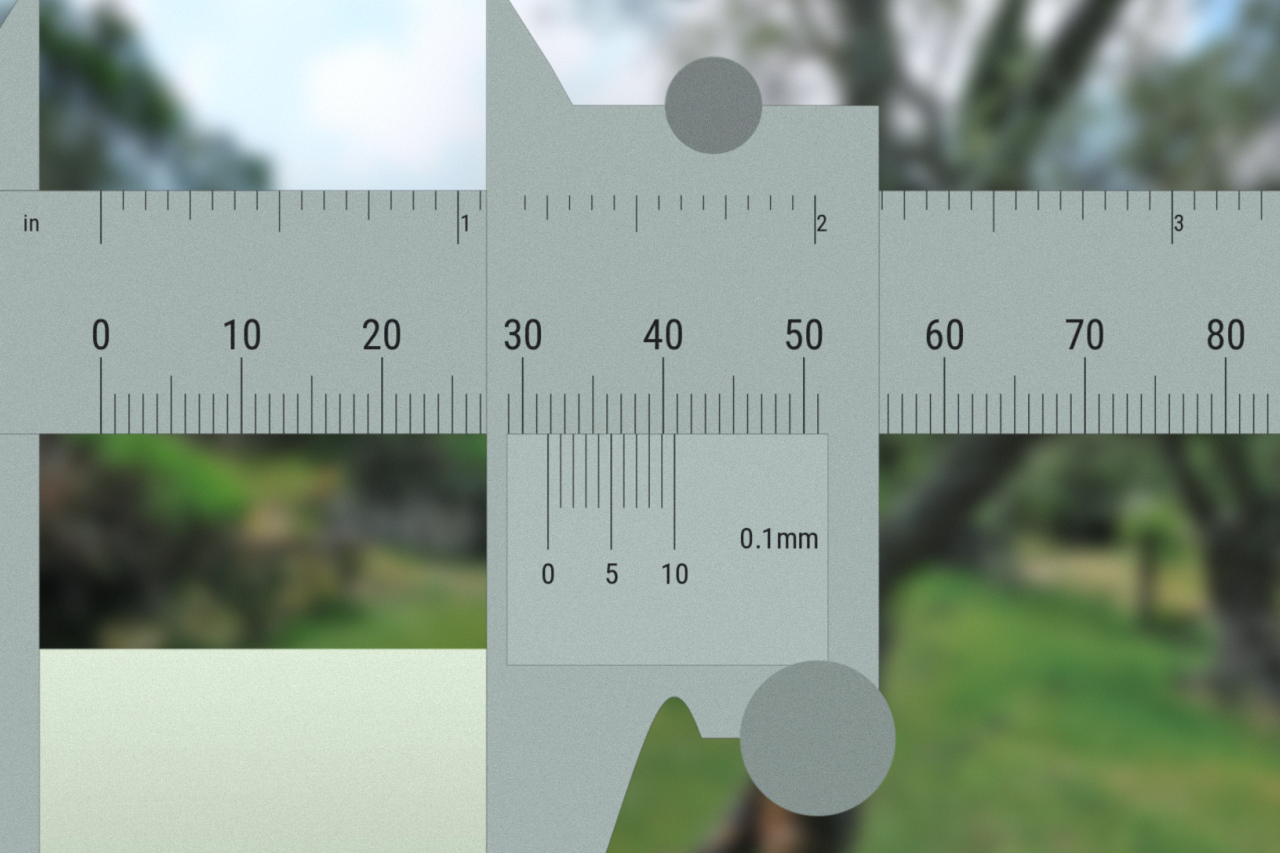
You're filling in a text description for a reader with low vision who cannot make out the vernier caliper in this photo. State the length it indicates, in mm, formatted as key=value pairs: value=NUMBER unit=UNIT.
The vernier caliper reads value=31.8 unit=mm
